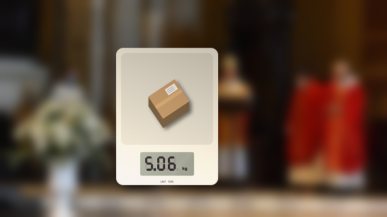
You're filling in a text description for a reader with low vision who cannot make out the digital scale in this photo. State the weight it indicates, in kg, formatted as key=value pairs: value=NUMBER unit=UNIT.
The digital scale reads value=5.06 unit=kg
